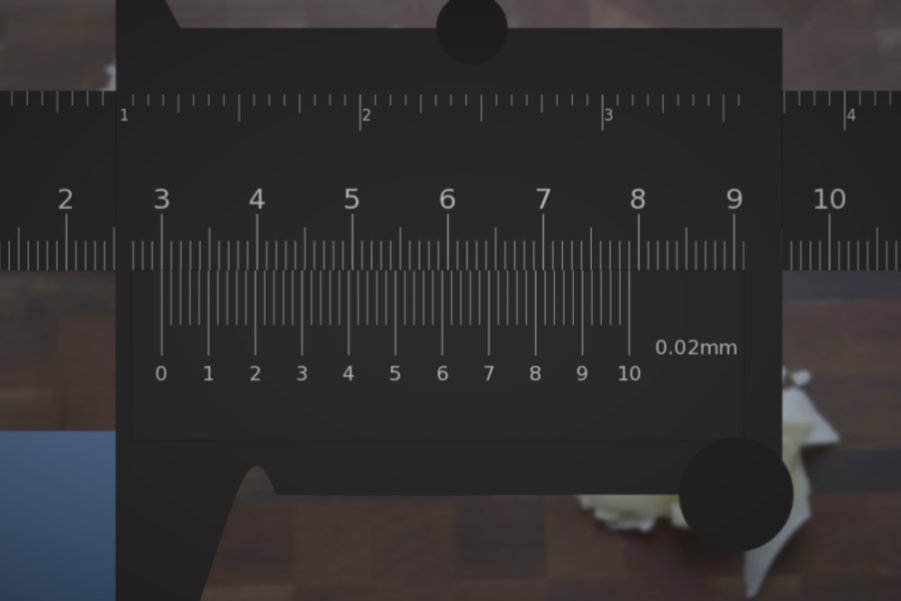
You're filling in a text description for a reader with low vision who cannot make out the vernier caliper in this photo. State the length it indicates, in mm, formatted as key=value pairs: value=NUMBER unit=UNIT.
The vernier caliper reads value=30.0 unit=mm
